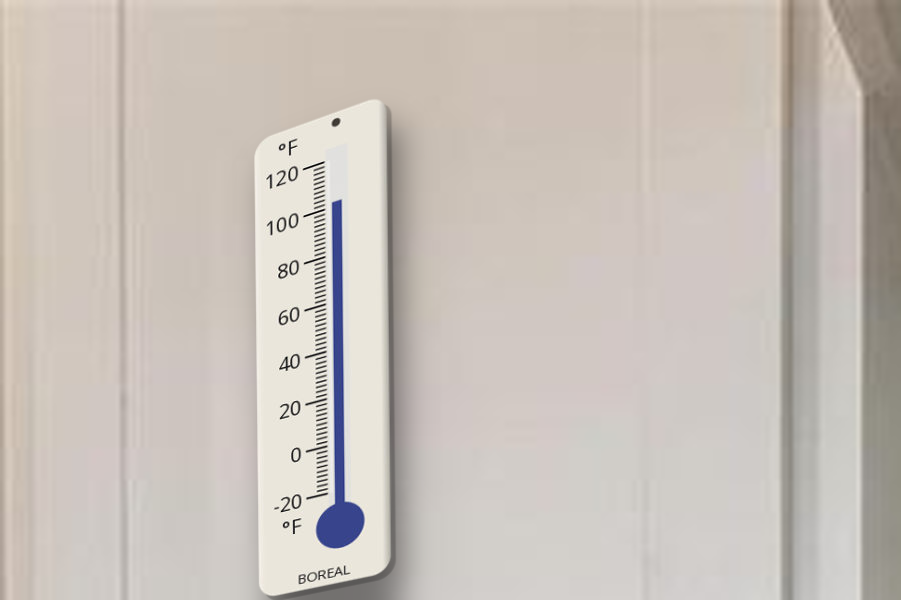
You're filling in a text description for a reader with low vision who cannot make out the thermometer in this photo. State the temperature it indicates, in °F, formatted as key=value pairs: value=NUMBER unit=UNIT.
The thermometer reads value=102 unit=°F
